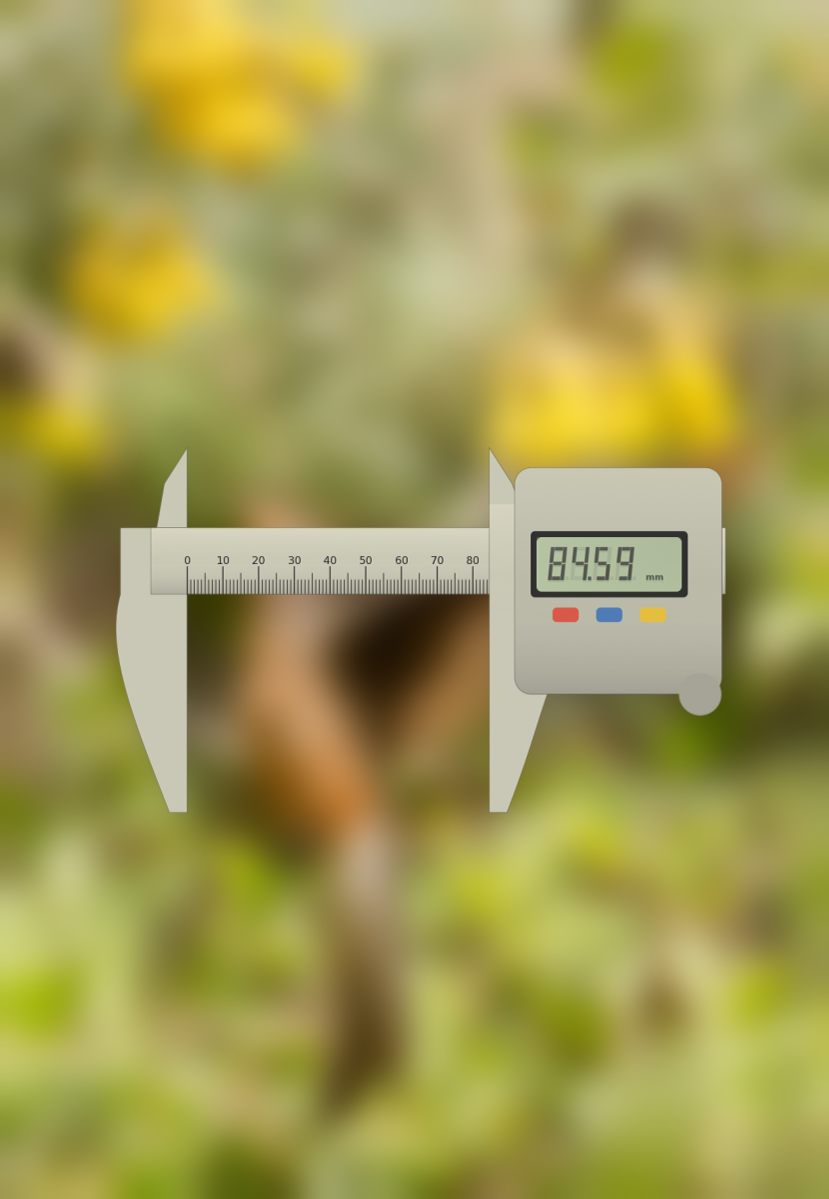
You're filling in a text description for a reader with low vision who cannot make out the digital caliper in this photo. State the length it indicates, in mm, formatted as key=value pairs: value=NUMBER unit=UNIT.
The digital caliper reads value=84.59 unit=mm
